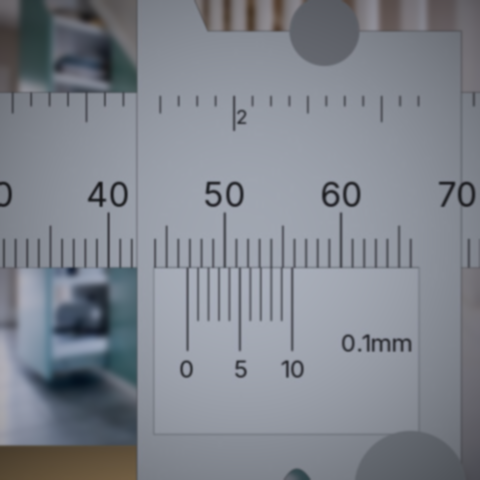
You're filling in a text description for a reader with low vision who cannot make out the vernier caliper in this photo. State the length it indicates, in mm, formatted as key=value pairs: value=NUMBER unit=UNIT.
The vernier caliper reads value=46.8 unit=mm
